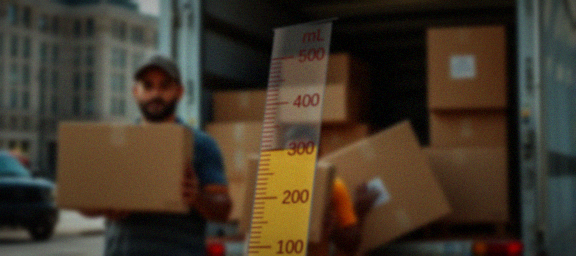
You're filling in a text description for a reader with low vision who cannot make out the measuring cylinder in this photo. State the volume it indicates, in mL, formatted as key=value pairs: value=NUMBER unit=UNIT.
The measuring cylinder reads value=300 unit=mL
